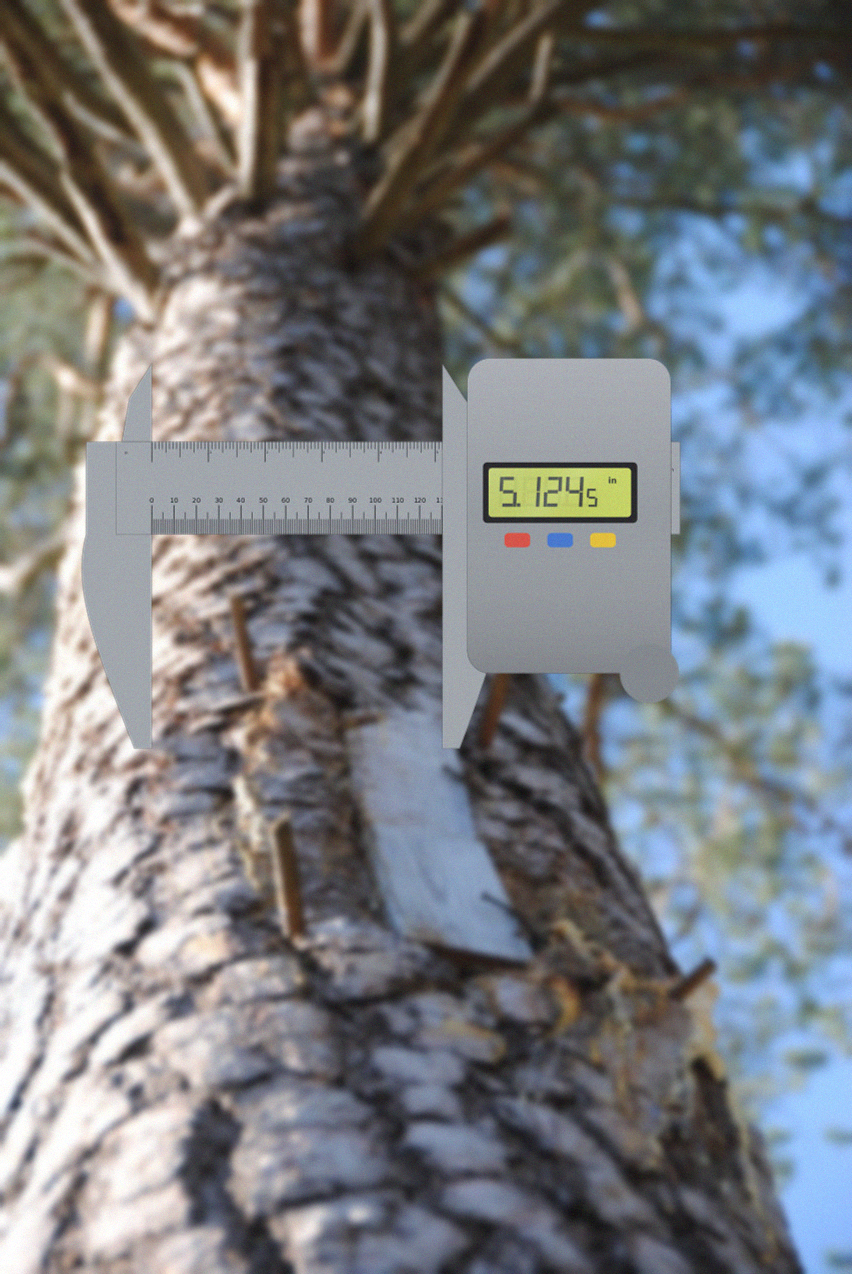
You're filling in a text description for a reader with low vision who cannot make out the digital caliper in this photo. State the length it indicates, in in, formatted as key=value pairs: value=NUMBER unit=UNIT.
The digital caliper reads value=5.1245 unit=in
